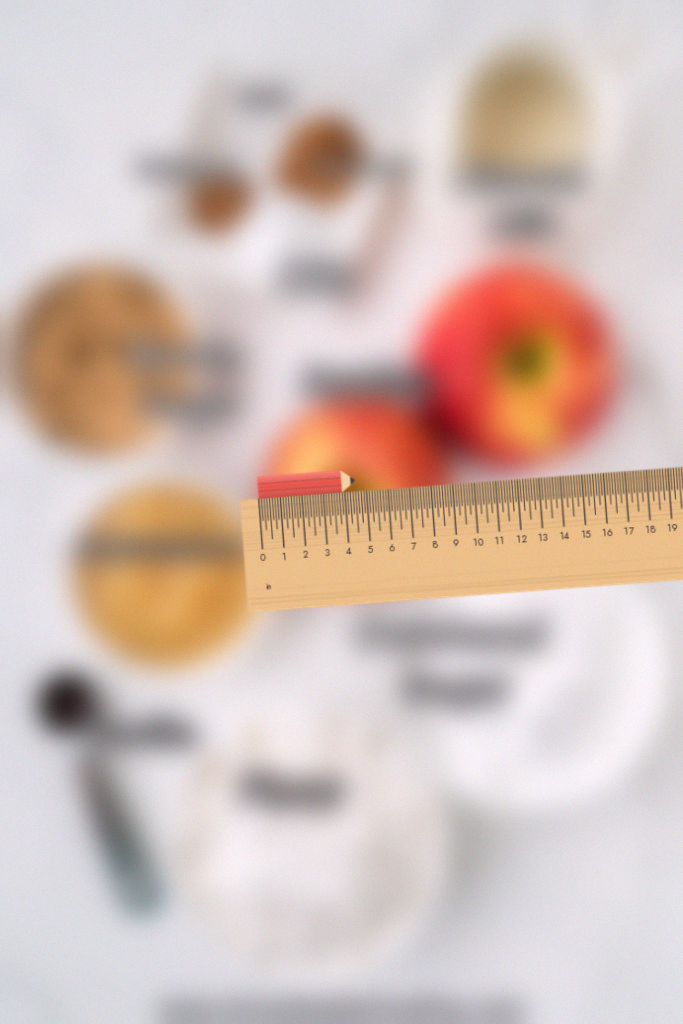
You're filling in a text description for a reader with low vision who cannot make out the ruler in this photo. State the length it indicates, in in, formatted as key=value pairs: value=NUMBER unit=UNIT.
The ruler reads value=4.5 unit=in
